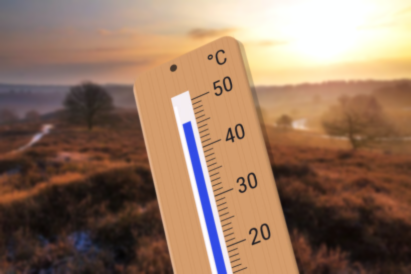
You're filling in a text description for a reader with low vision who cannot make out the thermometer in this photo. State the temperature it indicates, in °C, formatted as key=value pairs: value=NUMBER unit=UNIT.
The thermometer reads value=46 unit=°C
